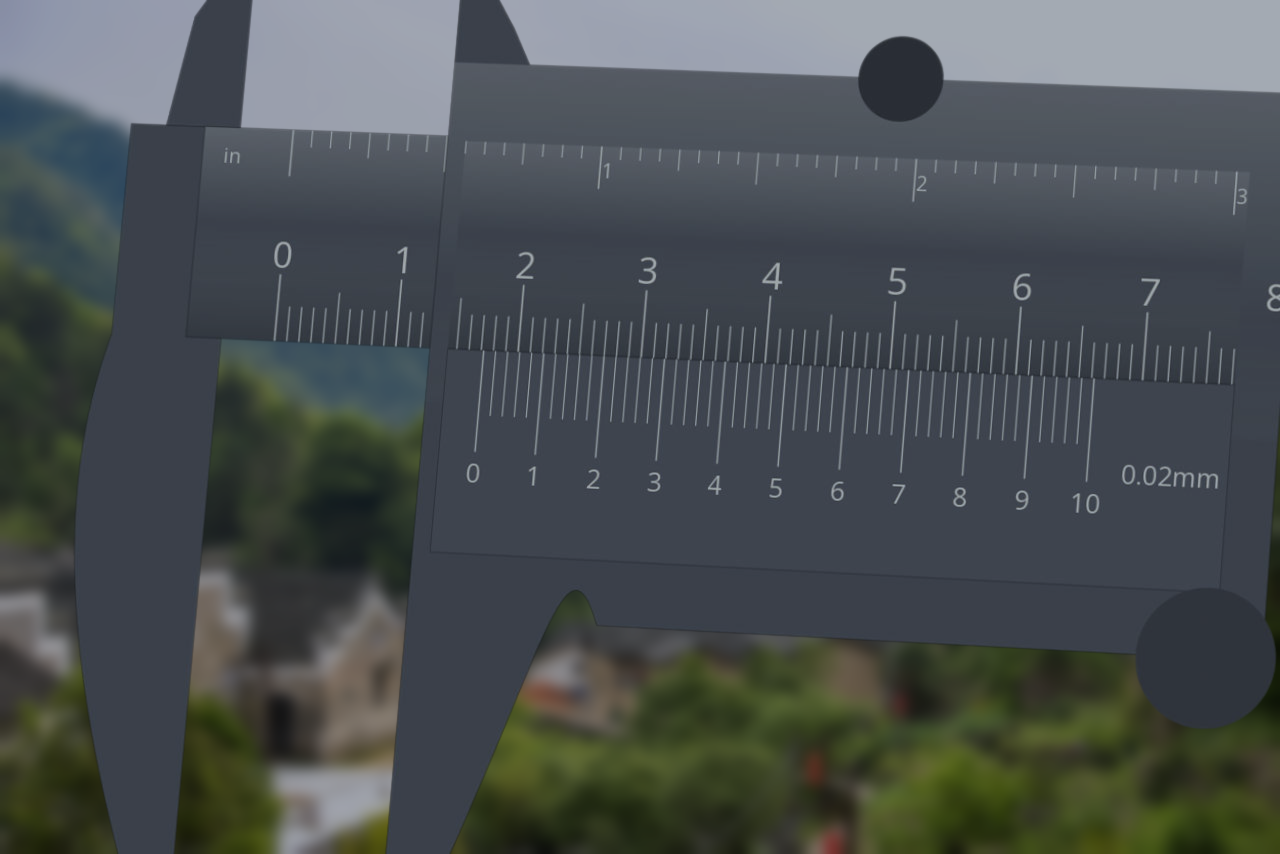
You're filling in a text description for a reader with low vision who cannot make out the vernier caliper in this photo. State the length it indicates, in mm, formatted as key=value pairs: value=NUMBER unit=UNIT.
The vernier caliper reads value=17.2 unit=mm
